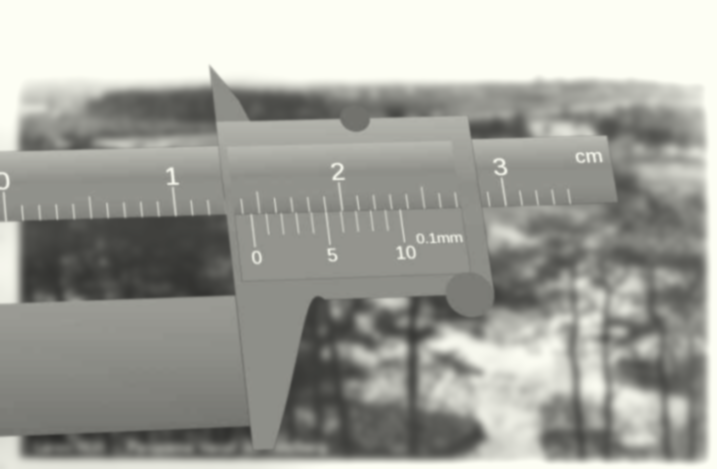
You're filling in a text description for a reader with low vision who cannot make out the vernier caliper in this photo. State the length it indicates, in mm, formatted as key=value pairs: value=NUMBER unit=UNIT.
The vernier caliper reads value=14.5 unit=mm
